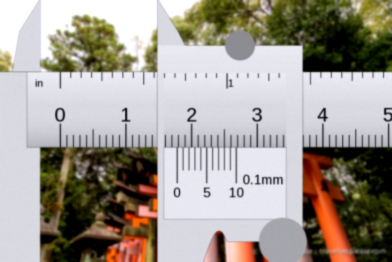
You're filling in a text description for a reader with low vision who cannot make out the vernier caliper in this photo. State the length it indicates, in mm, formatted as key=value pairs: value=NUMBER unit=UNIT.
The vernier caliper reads value=17.8 unit=mm
